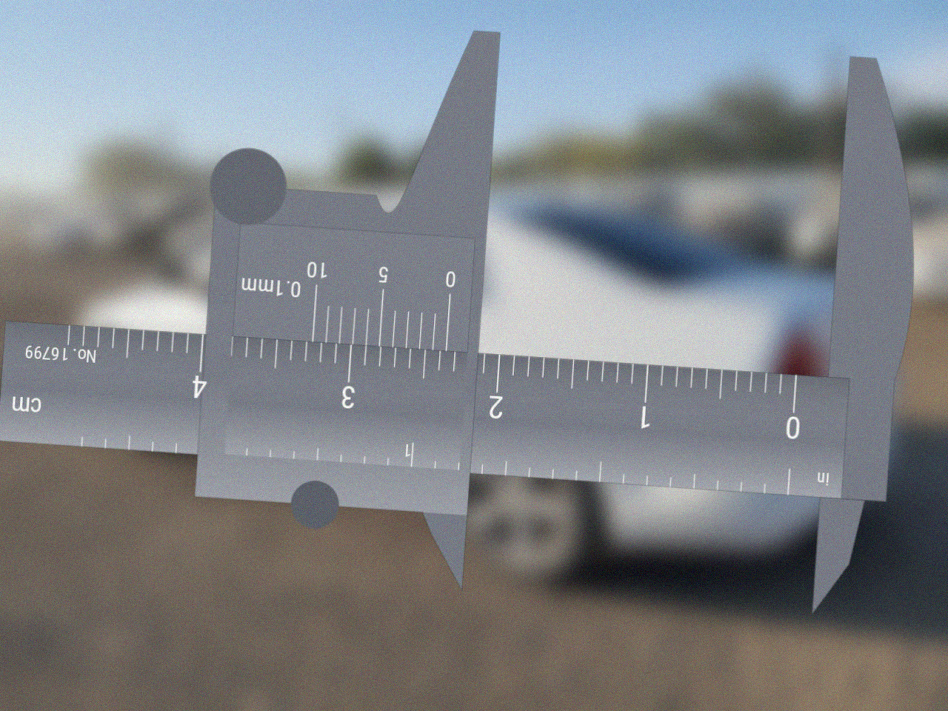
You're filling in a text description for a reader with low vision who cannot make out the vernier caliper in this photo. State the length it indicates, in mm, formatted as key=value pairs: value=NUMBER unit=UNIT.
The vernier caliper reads value=23.6 unit=mm
